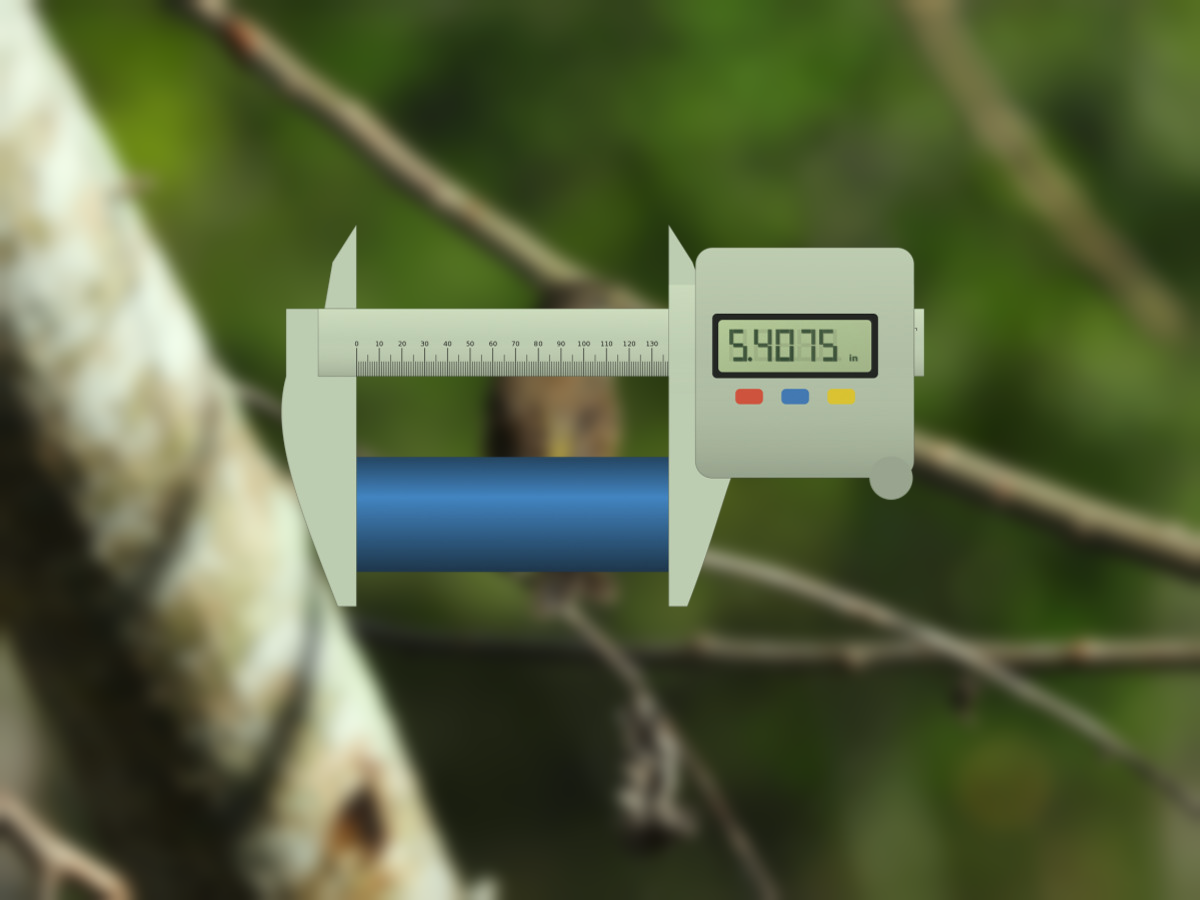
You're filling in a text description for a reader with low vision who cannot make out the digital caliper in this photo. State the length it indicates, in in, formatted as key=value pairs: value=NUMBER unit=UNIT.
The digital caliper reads value=5.4075 unit=in
